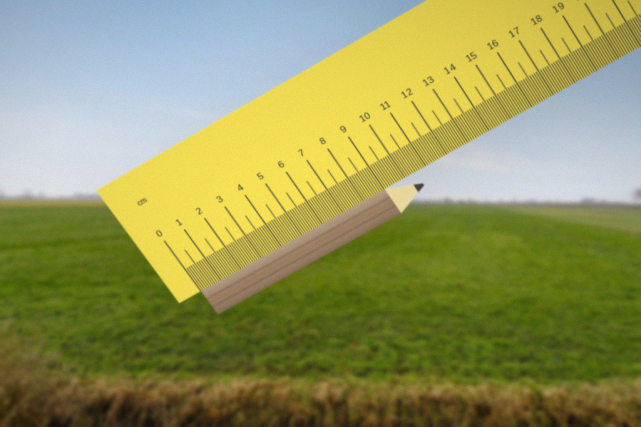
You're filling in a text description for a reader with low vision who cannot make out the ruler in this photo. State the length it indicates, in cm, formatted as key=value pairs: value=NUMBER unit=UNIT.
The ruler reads value=10.5 unit=cm
